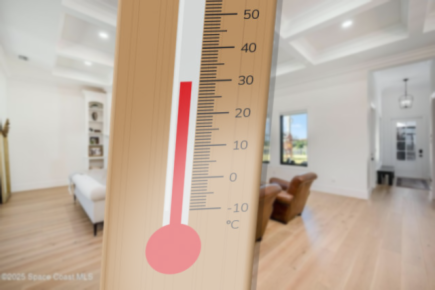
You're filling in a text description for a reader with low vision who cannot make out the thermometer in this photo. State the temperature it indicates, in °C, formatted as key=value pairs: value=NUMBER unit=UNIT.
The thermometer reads value=30 unit=°C
